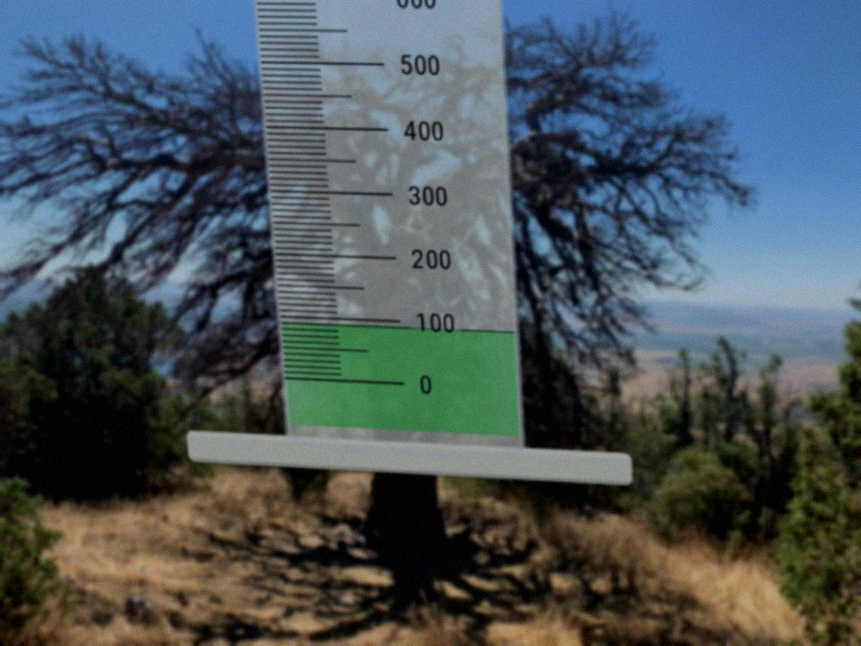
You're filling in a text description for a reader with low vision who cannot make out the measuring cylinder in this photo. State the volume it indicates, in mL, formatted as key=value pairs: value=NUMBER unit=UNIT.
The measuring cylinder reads value=90 unit=mL
